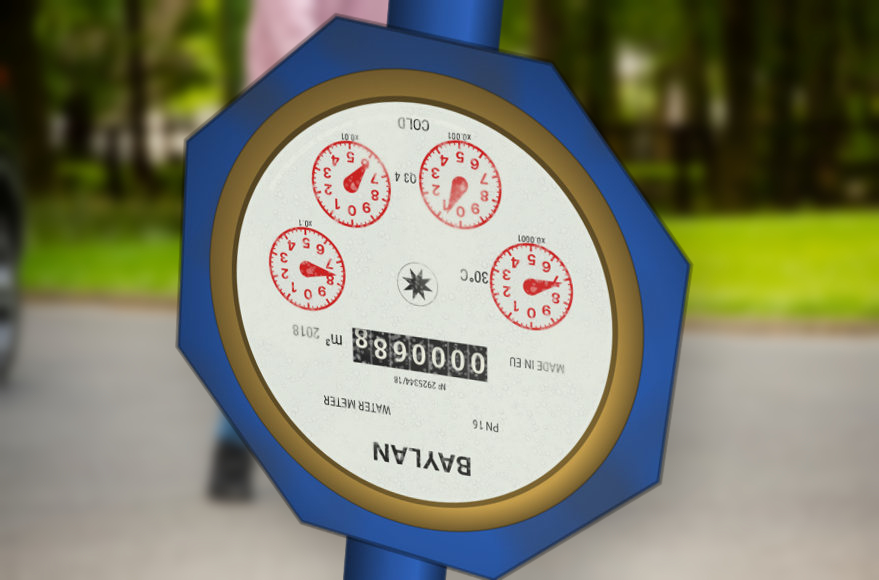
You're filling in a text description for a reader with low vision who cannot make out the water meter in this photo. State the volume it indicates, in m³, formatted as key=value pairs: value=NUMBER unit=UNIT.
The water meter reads value=687.7607 unit=m³
